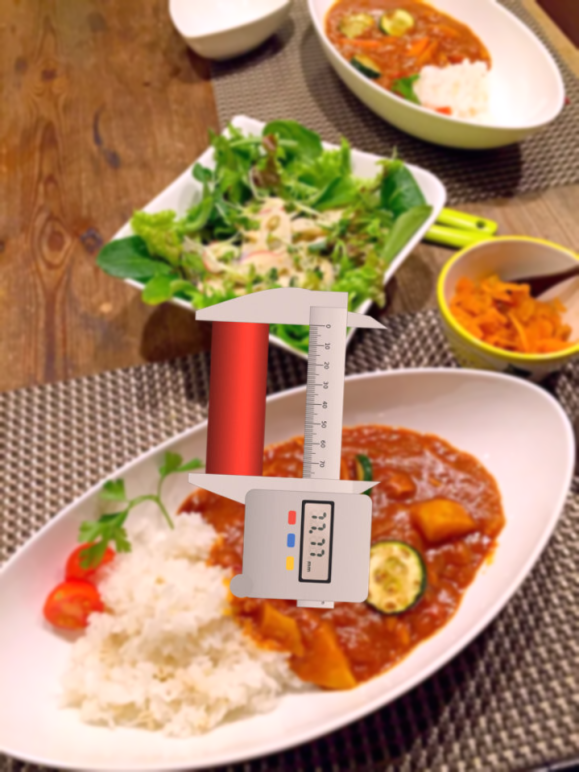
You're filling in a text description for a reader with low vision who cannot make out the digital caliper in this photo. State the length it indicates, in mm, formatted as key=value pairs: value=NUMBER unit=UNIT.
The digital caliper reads value=77.77 unit=mm
